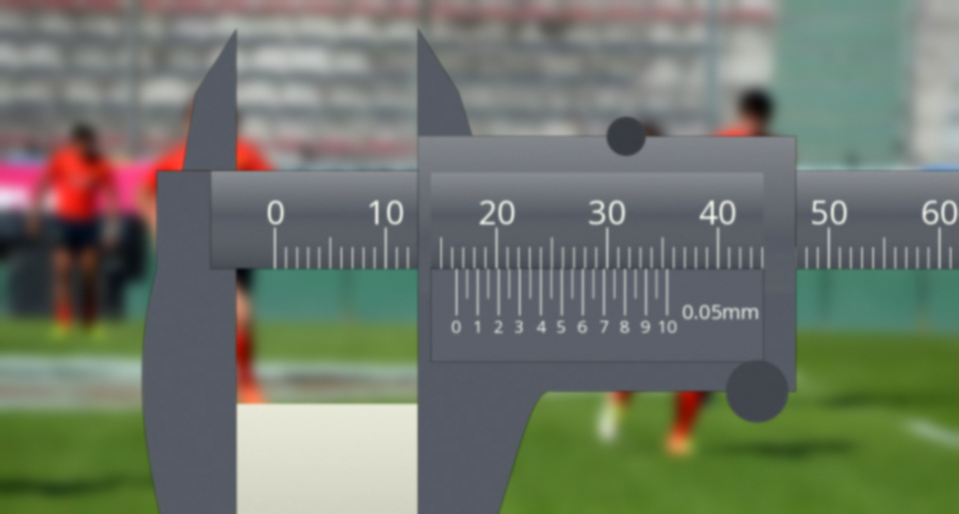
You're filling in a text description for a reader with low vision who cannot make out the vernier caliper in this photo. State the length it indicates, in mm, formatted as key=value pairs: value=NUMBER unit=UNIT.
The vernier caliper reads value=16.4 unit=mm
